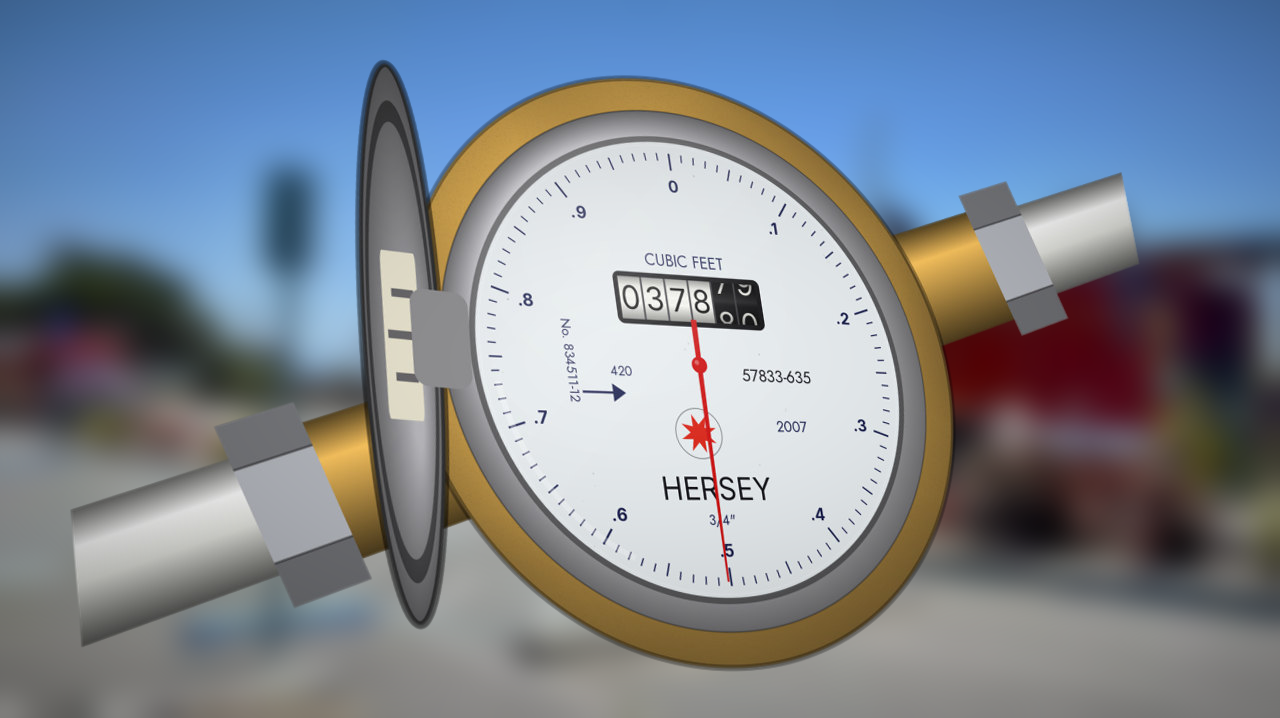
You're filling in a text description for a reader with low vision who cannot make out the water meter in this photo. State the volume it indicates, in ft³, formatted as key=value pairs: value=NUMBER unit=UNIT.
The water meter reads value=37879.50 unit=ft³
